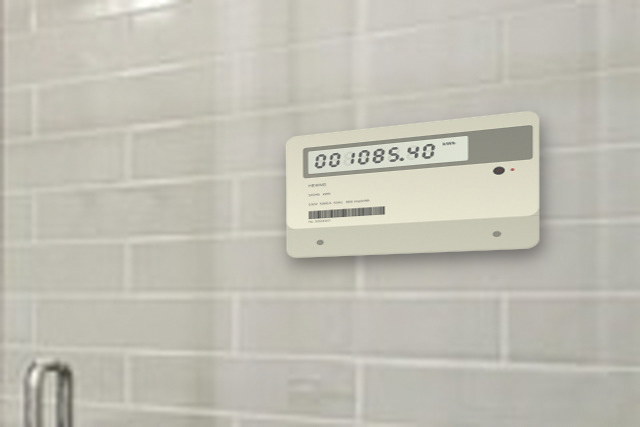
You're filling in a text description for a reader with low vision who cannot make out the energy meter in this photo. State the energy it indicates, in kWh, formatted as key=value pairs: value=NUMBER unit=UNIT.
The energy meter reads value=1085.40 unit=kWh
